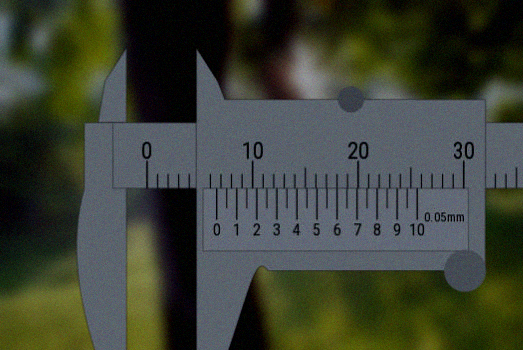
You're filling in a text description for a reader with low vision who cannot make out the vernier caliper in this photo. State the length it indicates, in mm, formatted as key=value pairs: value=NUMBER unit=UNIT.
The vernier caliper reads value=6.6 unit=mm
